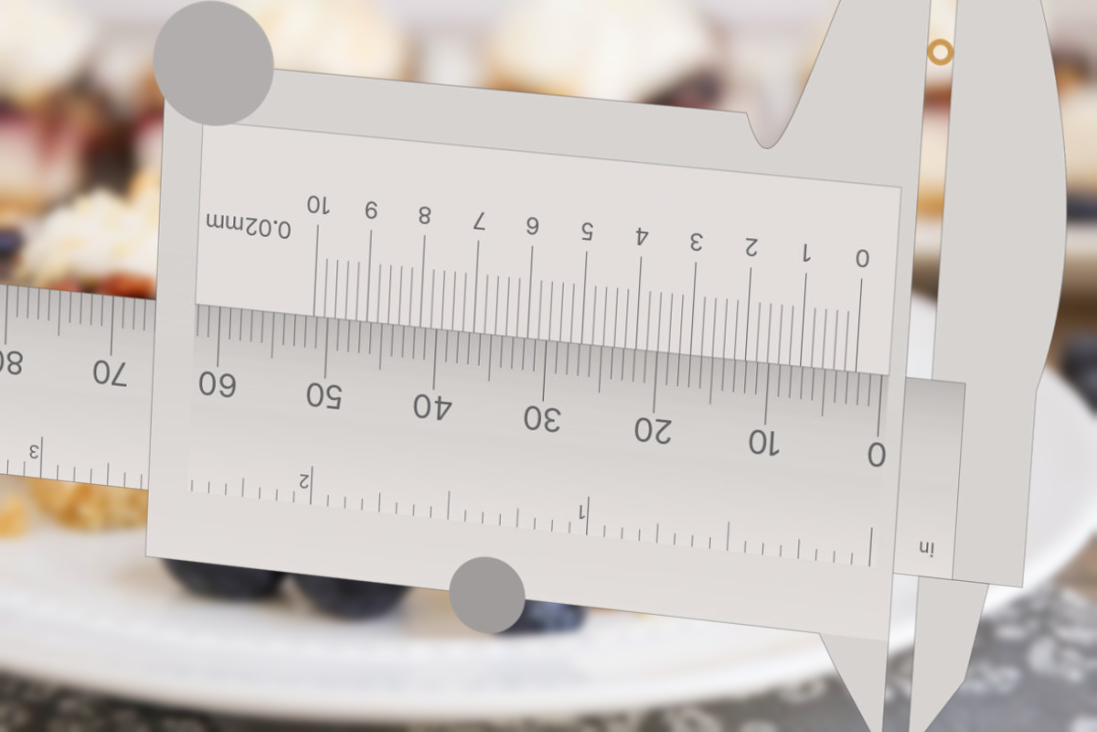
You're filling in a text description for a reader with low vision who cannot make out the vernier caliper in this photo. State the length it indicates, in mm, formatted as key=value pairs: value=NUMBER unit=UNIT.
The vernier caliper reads value=2.3 unit=mm
